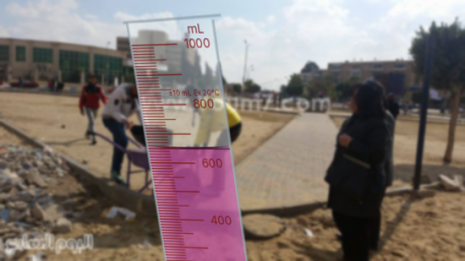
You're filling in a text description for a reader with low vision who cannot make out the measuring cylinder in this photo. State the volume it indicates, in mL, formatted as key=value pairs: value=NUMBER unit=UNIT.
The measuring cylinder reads value=650 unit=mL
